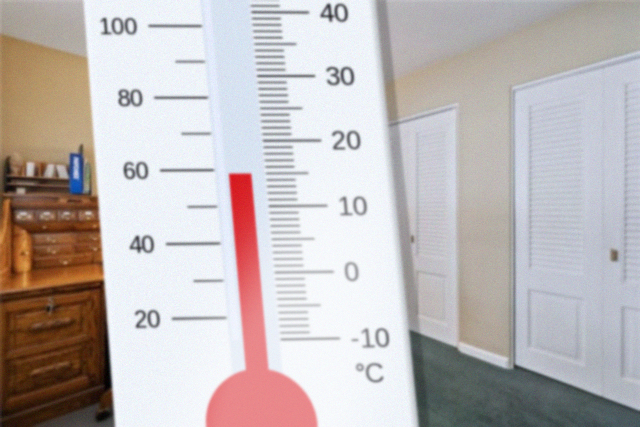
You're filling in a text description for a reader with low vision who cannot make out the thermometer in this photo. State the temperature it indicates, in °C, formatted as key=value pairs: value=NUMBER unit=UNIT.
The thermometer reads value=15 unit=°C
